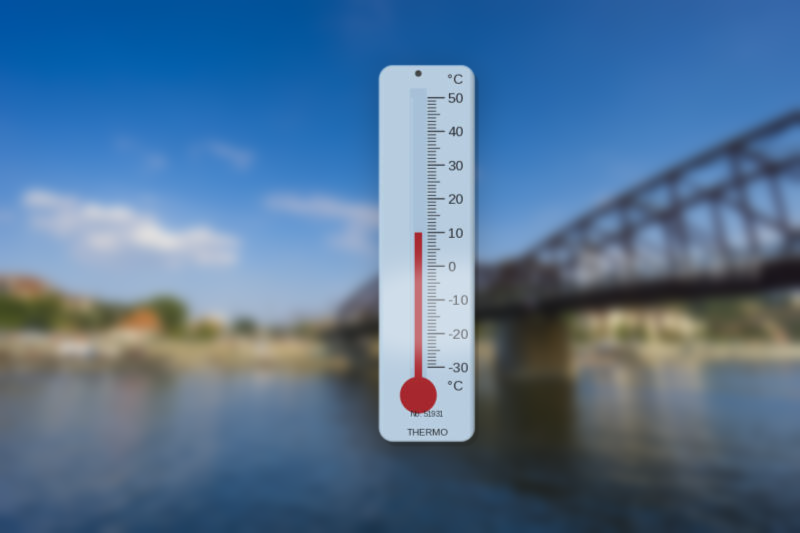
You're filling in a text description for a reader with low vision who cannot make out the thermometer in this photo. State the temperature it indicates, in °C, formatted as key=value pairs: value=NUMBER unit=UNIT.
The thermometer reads value=10 unit=°C
